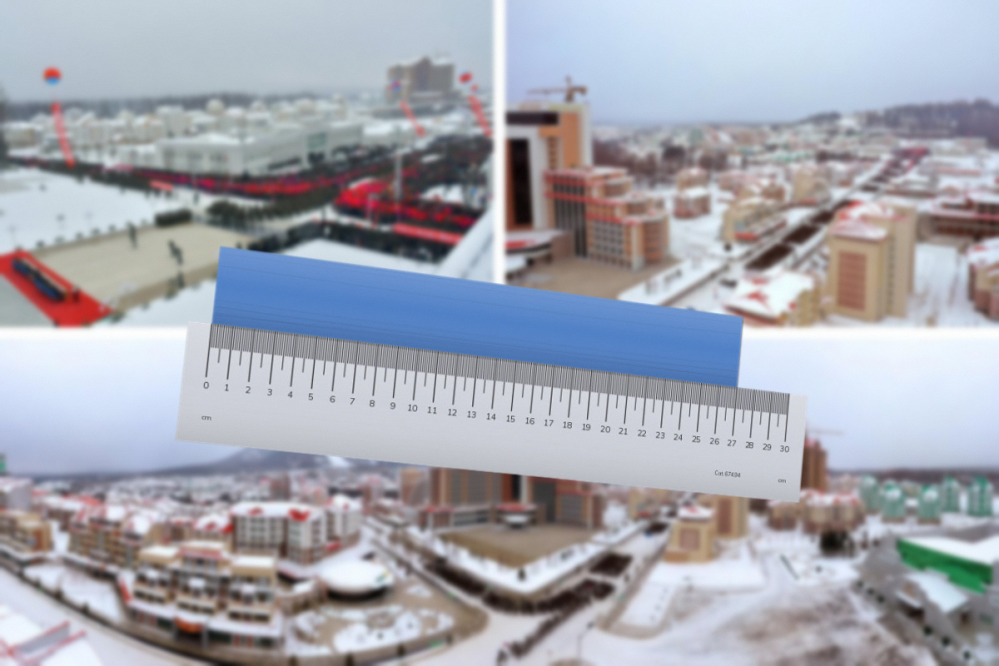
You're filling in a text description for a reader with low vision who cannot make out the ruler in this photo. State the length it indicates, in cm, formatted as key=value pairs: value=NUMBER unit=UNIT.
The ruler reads value=27 unit=cm
